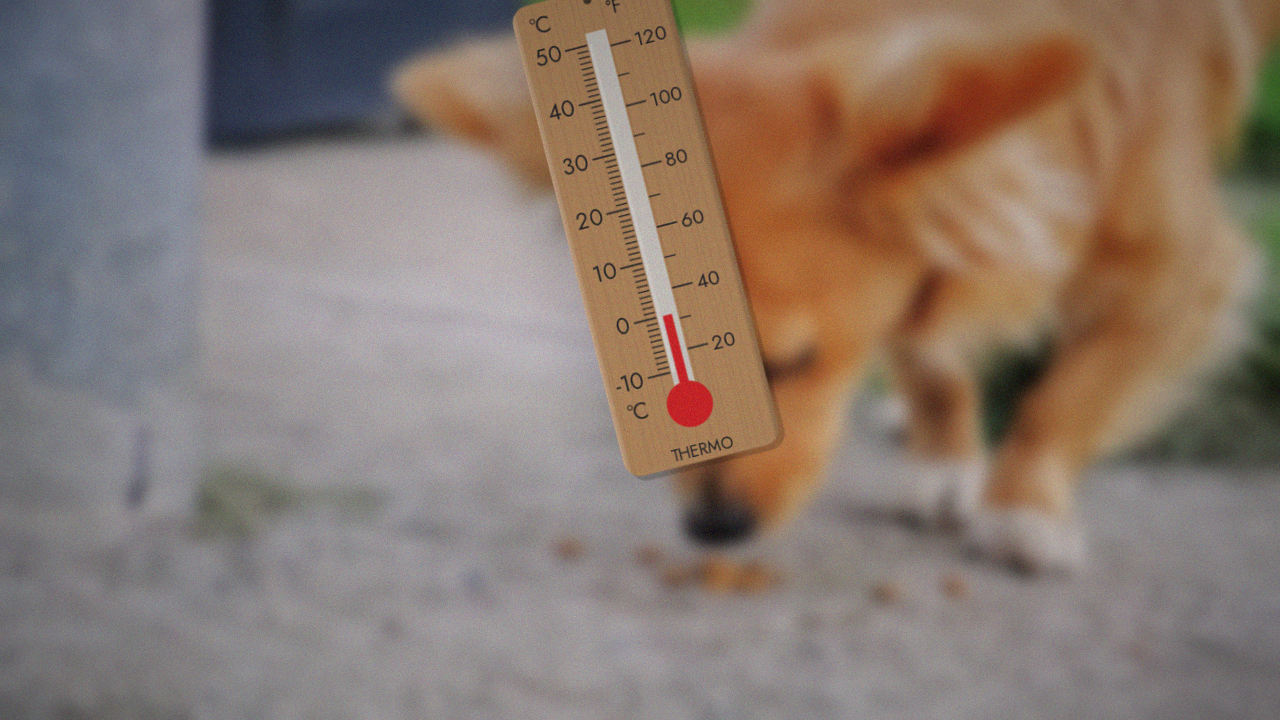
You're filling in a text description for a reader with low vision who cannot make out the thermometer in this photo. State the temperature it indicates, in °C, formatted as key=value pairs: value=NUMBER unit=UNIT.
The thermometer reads value=0 unit=°C
